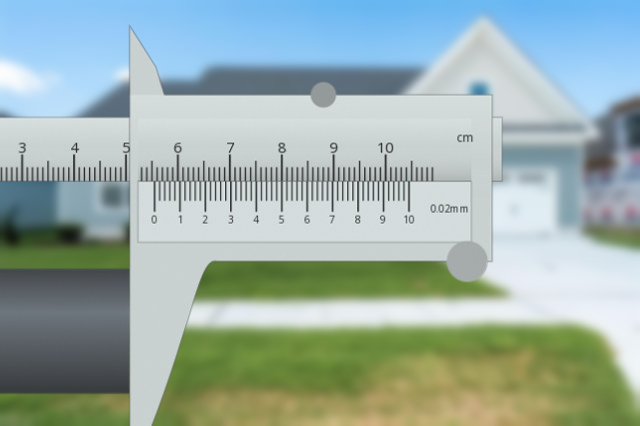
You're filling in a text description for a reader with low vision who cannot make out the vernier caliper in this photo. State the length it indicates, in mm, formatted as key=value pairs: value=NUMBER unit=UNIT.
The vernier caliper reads value=55.5 unit=mm
